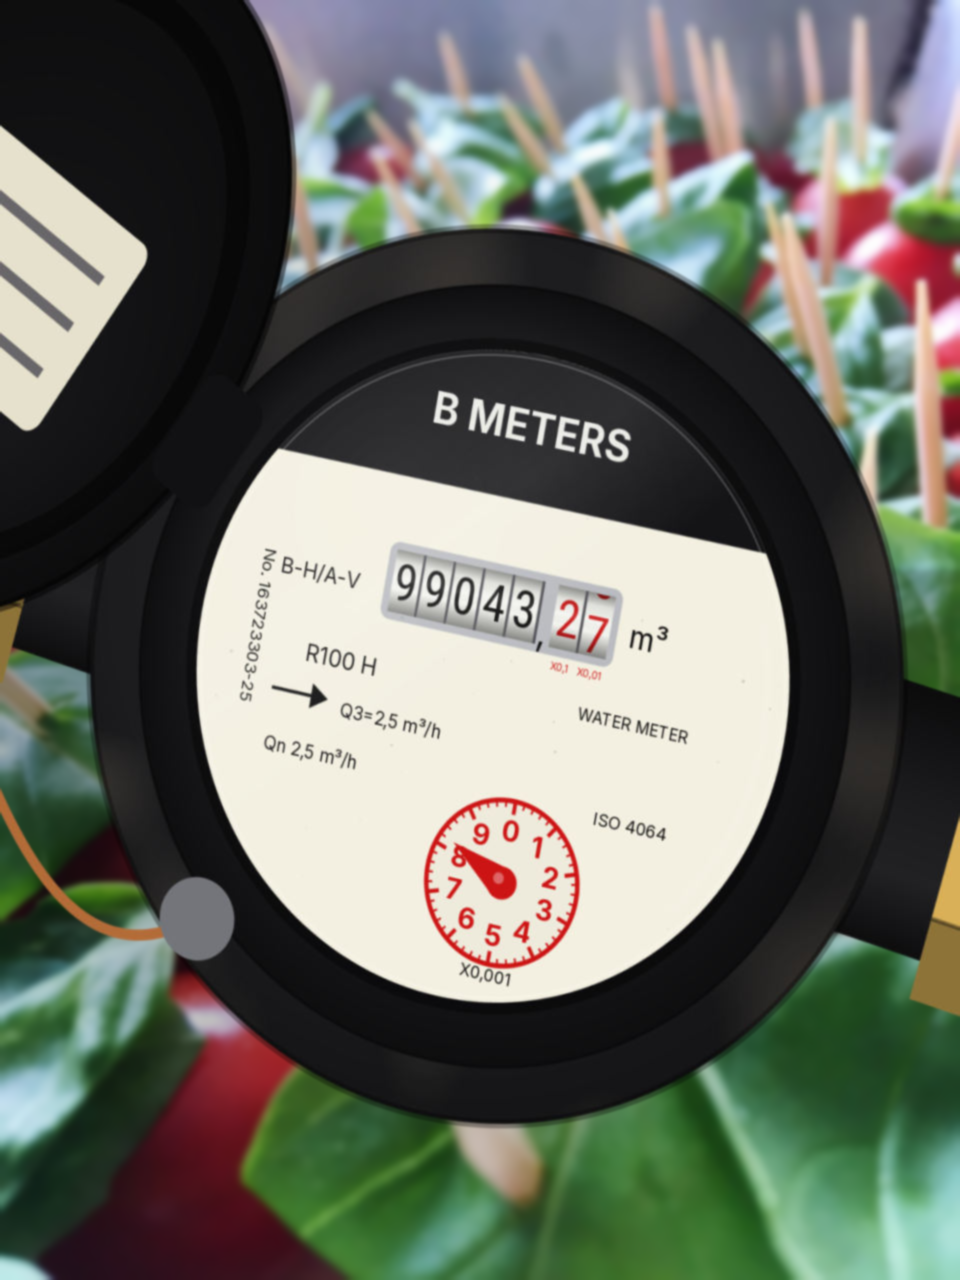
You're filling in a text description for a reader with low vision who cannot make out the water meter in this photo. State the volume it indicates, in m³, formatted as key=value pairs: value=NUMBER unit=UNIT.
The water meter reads value=99043.268 unit=m³
